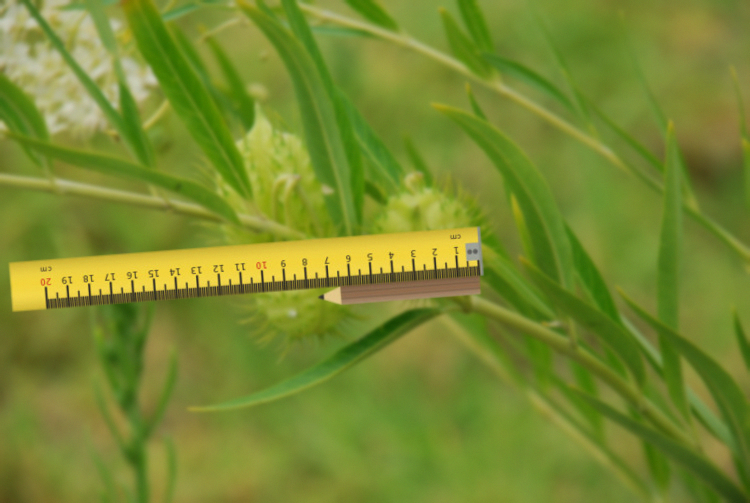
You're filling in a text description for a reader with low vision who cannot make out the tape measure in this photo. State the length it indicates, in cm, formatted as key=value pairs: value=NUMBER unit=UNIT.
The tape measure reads value=7.5 unit=cm
